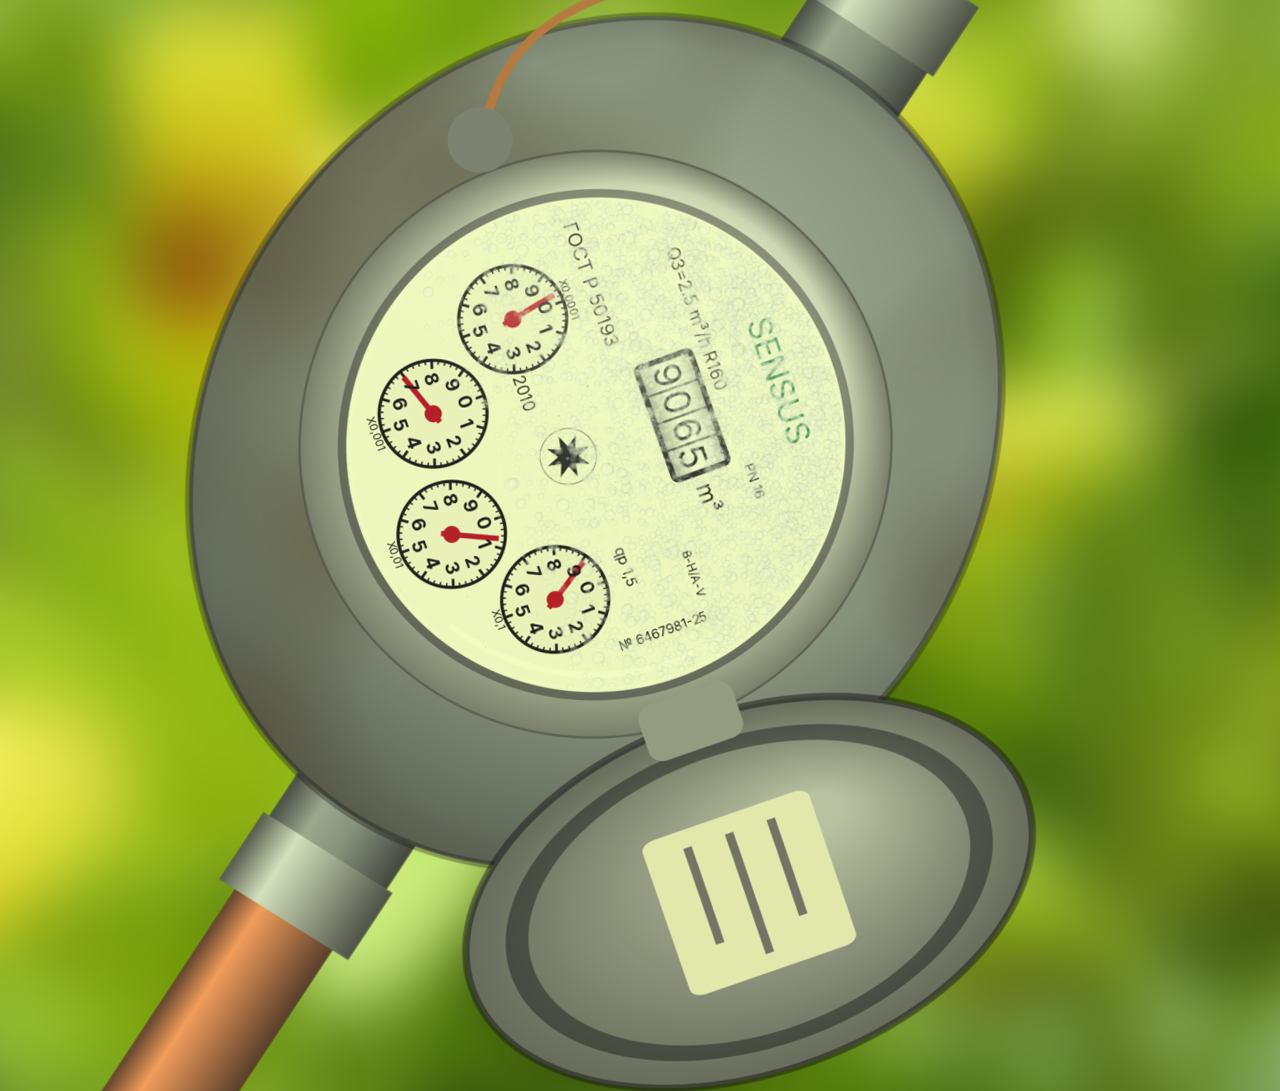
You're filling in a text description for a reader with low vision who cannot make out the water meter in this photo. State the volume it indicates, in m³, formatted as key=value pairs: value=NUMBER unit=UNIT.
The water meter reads value=9064.9069 unit=m³
